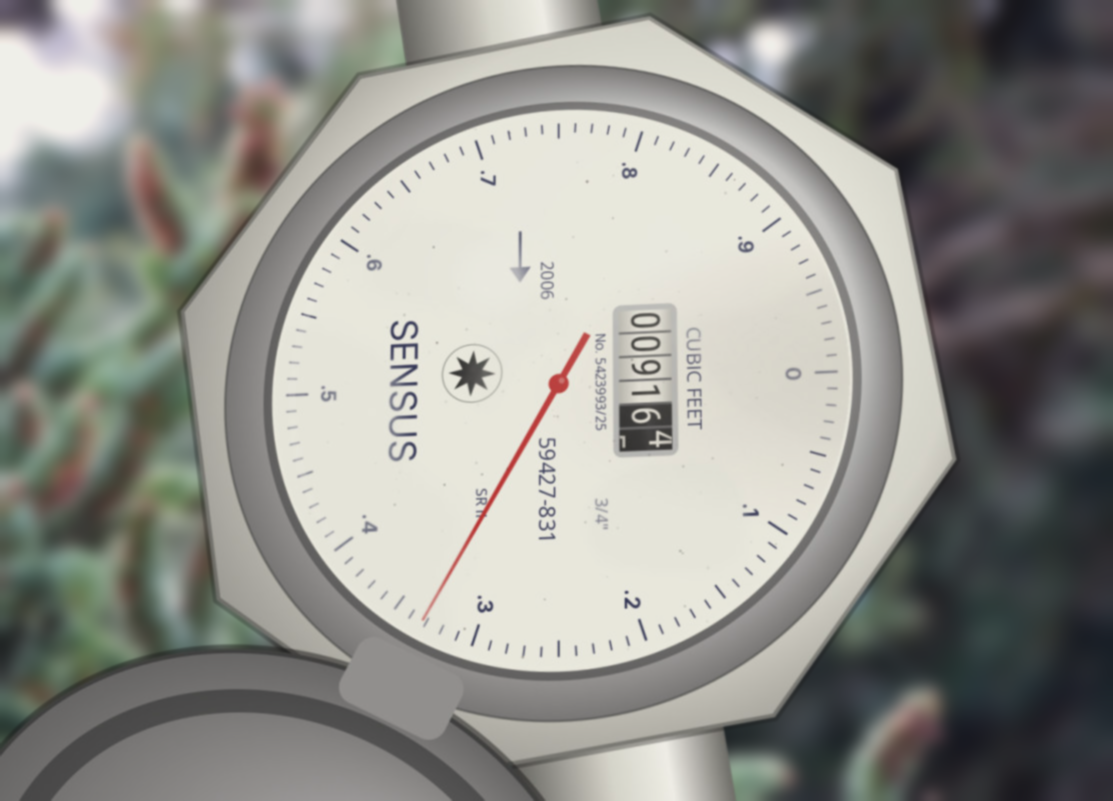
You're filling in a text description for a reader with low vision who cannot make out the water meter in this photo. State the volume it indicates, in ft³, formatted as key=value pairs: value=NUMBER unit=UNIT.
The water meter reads value=9164.33 unit=ft³
